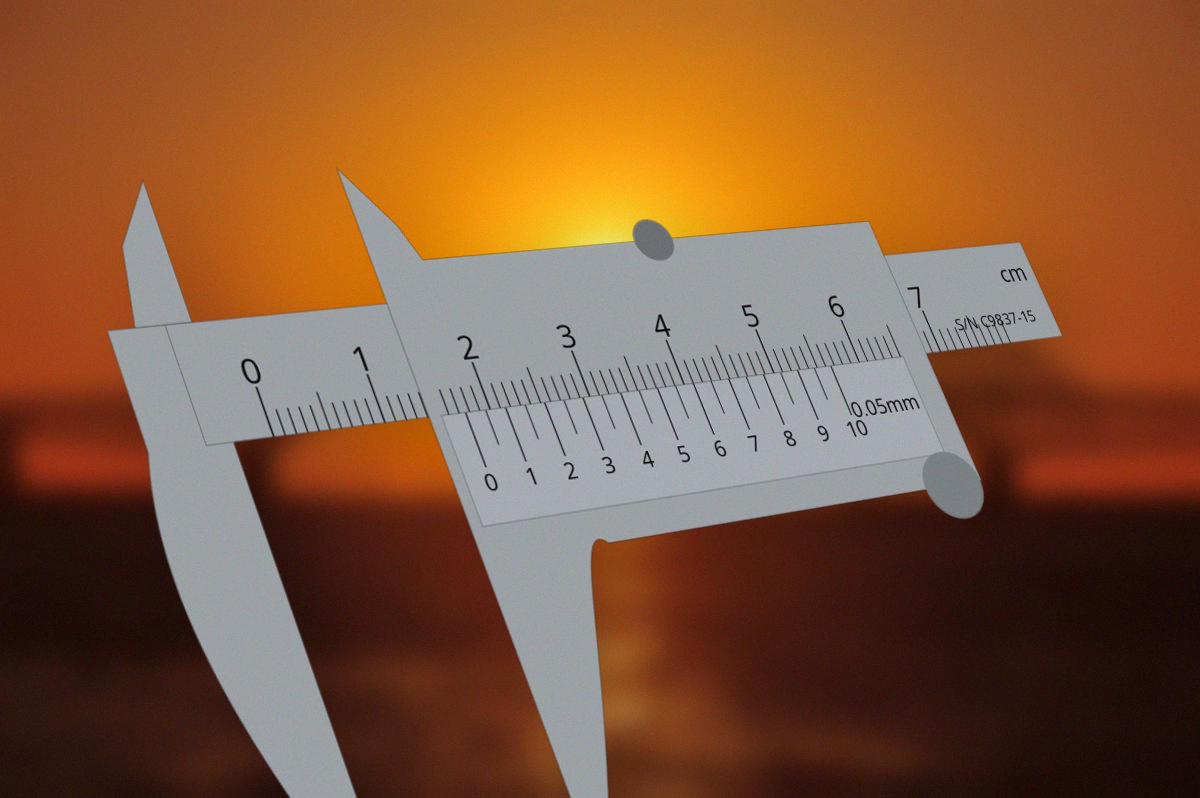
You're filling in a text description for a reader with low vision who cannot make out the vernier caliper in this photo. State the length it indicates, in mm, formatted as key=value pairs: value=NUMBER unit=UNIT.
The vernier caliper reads value=17.6 unit=mm
